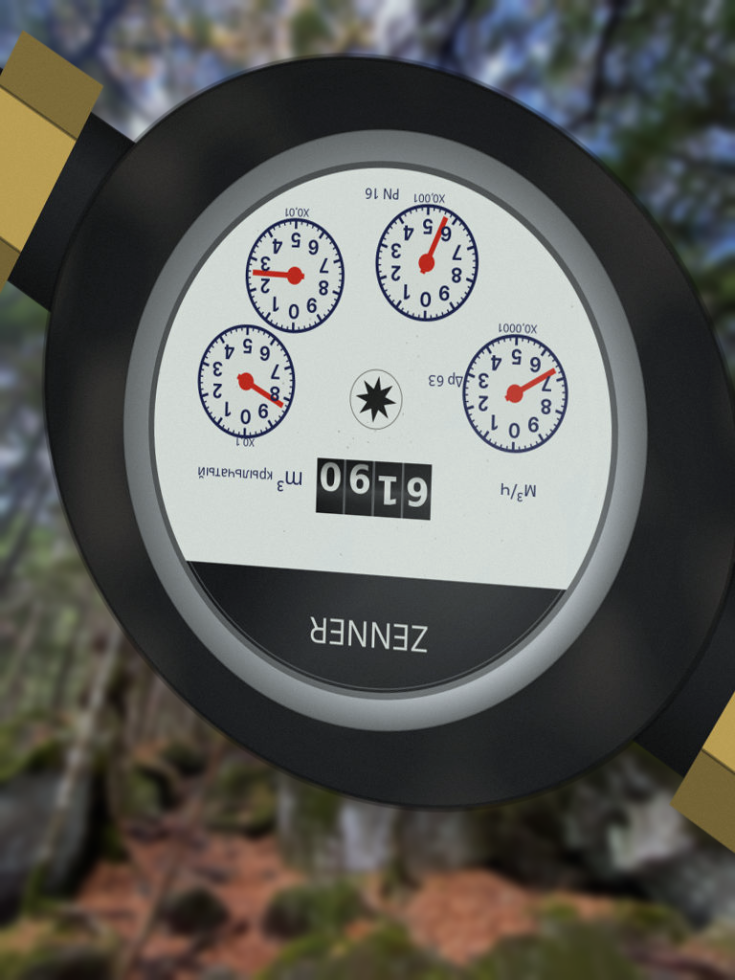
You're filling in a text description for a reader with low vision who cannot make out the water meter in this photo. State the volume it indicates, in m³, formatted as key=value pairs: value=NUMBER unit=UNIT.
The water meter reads value=6189.8256 unit=m³
